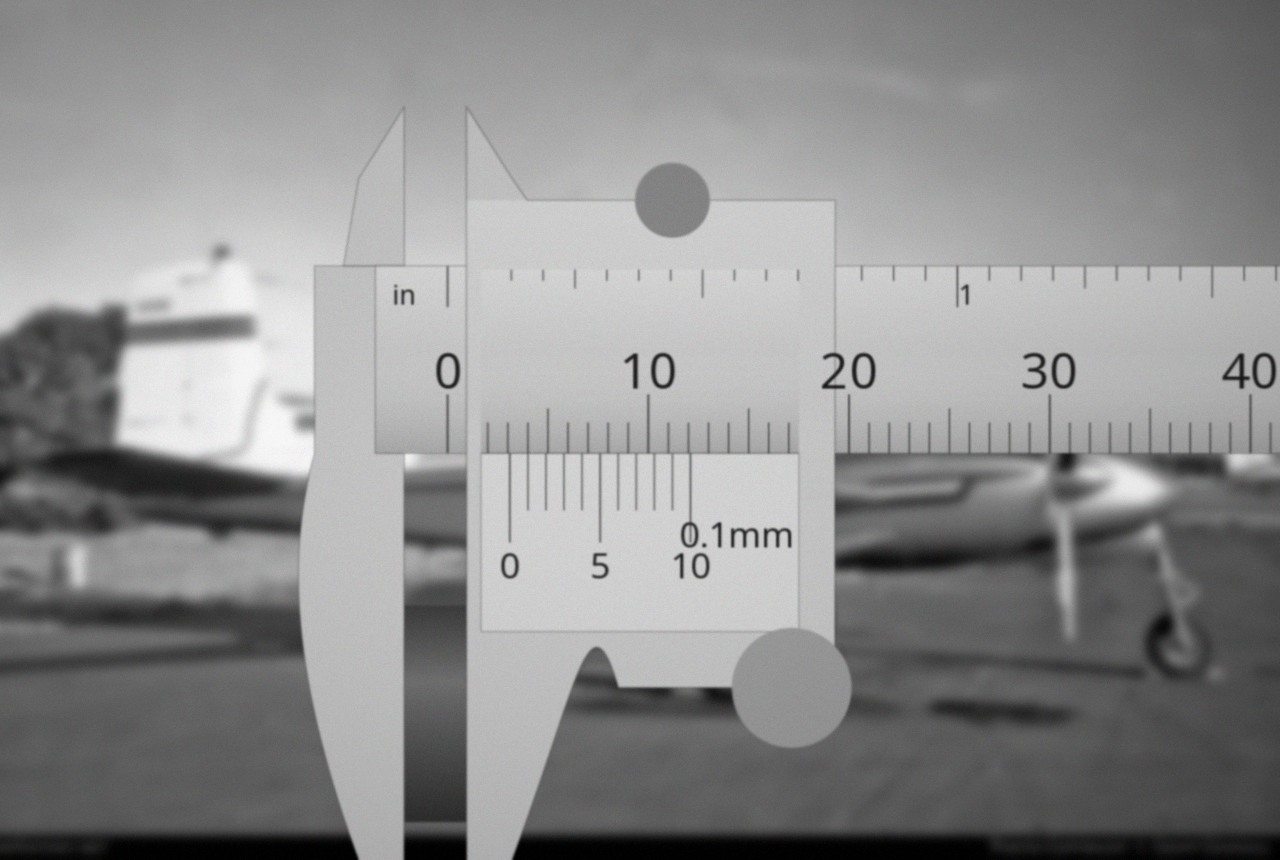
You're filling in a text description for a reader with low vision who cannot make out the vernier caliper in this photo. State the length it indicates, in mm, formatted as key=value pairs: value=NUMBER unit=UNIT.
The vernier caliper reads value=3.1 unit=mm
